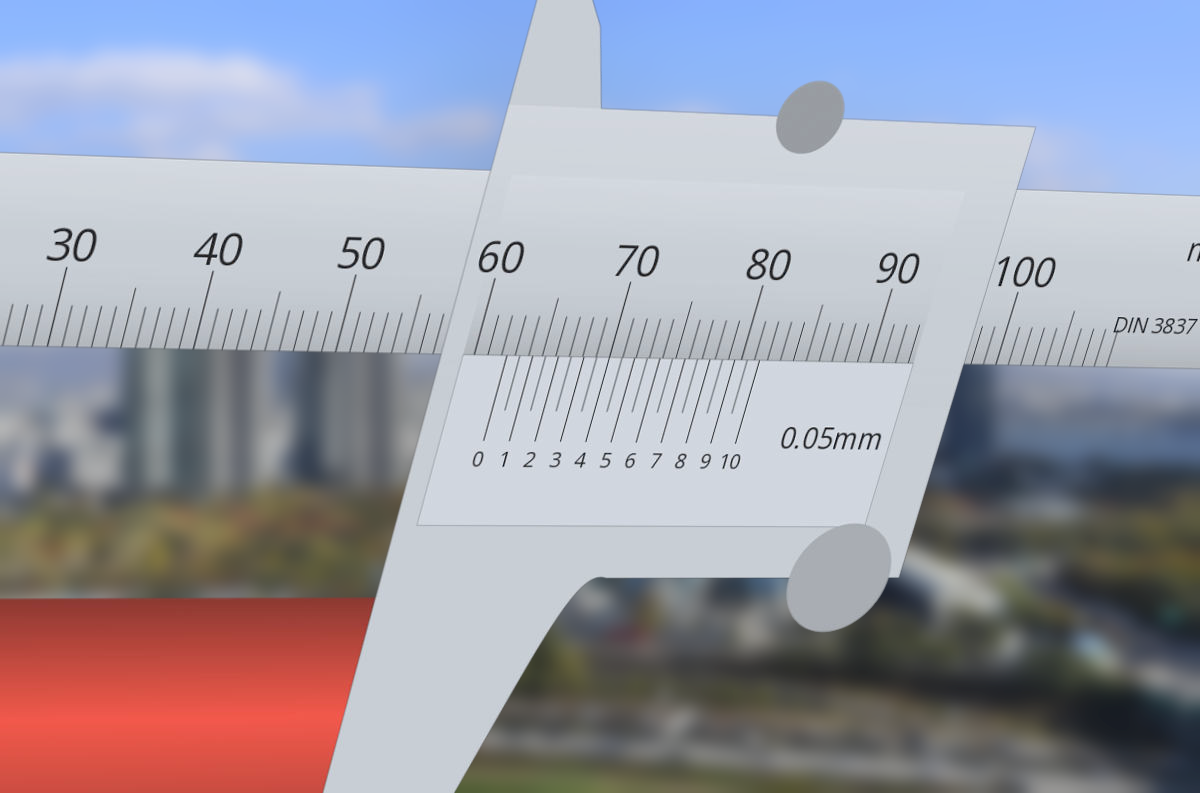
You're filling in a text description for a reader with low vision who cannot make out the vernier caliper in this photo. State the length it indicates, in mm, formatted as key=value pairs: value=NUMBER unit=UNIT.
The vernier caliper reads value=62.4 unit=mm
